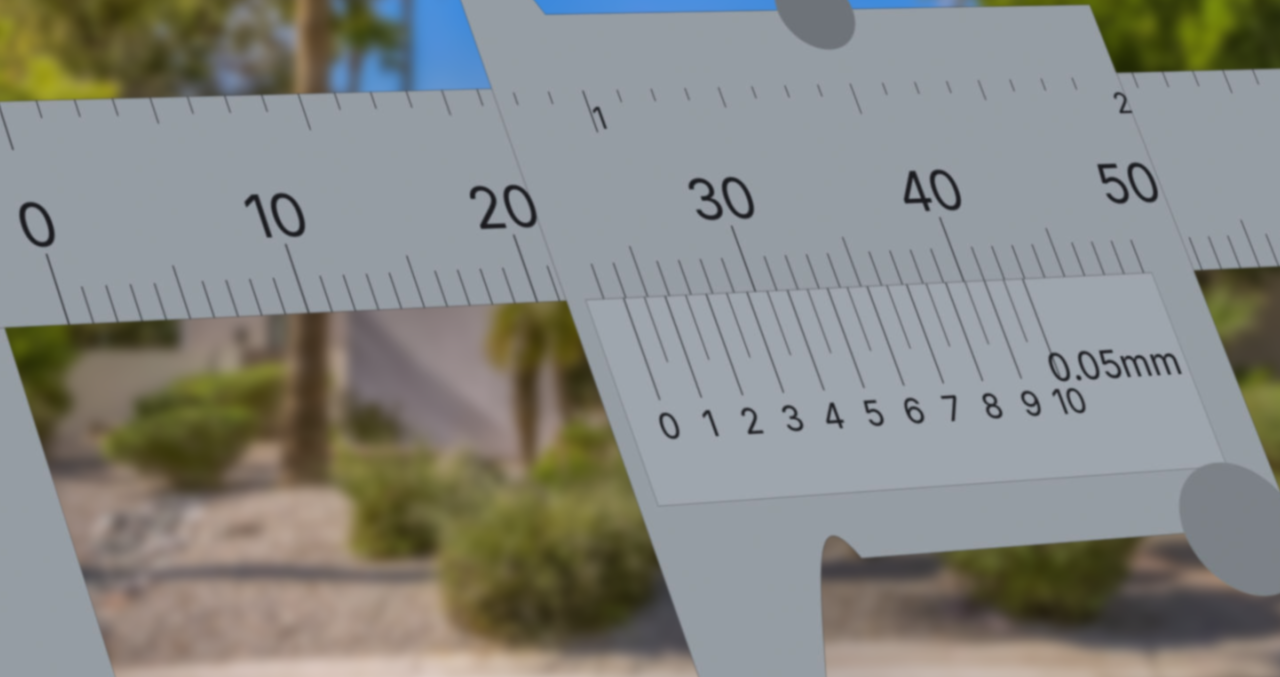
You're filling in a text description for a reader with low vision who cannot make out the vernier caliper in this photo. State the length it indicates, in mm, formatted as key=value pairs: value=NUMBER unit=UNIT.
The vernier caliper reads value=23.9 unit=mm
